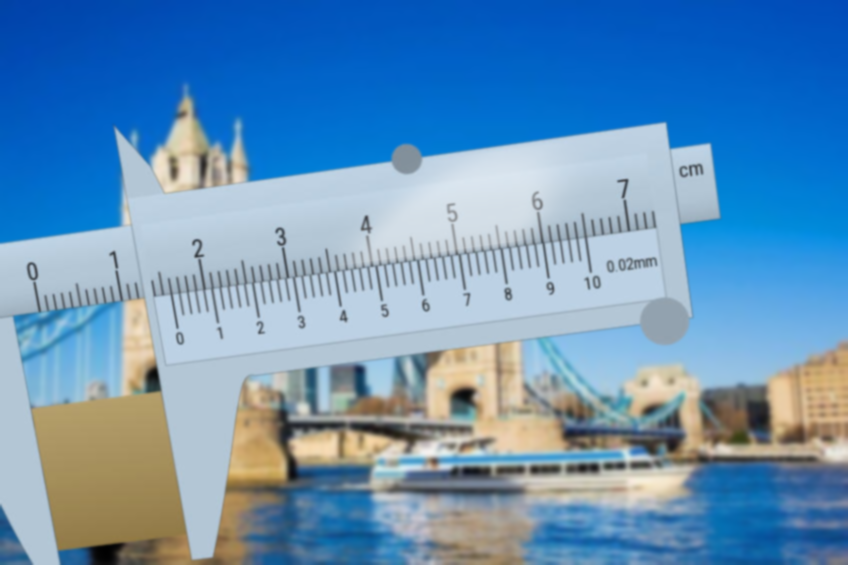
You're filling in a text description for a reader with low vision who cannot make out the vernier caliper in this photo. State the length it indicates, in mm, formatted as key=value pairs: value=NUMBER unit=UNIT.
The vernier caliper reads value=16.0 unit=mm
